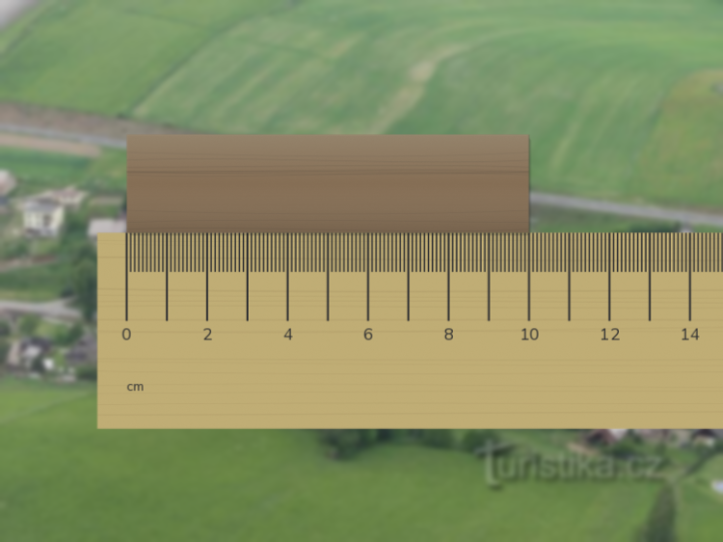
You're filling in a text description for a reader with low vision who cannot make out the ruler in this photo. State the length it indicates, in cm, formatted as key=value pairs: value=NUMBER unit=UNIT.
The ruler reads value=10 unit=cm
